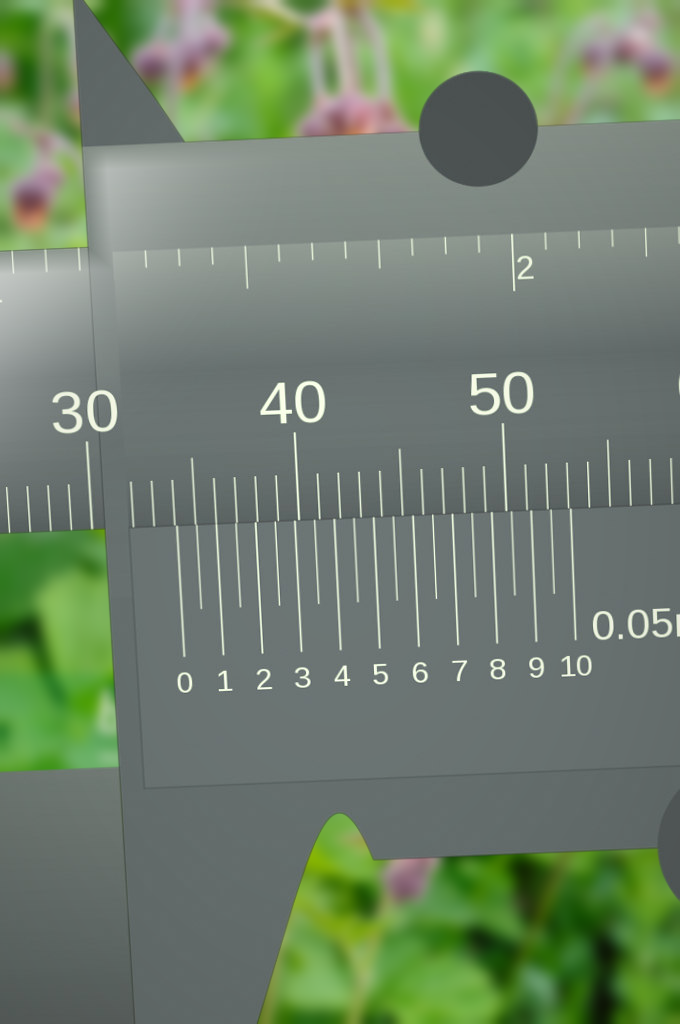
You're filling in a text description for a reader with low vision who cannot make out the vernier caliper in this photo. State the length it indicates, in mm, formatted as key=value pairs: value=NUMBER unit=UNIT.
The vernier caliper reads value=34.1 unit=mm
